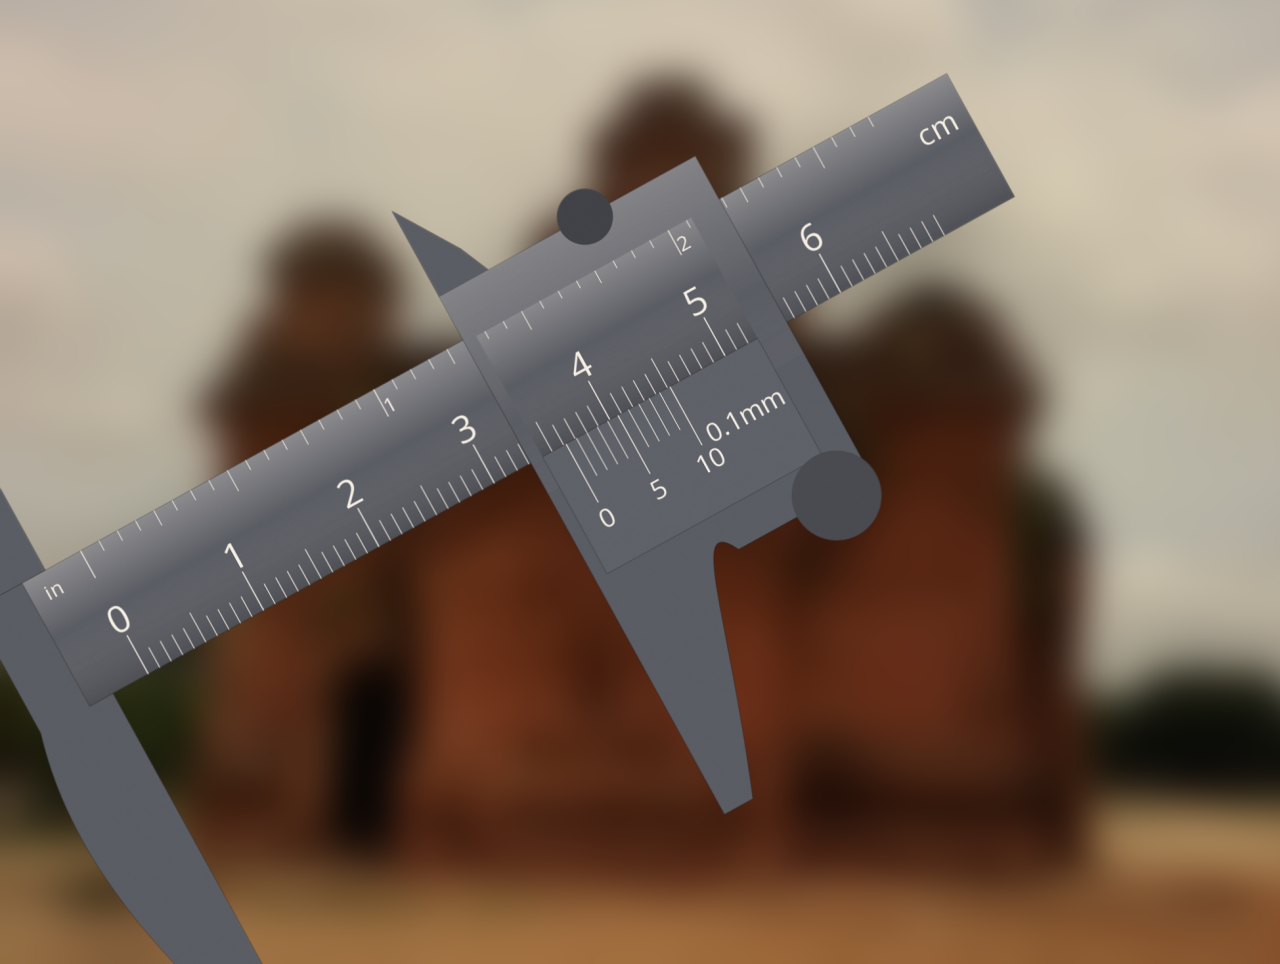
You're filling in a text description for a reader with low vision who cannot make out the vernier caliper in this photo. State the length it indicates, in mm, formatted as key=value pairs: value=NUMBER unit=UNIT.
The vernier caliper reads value=36.2 unit=mm
